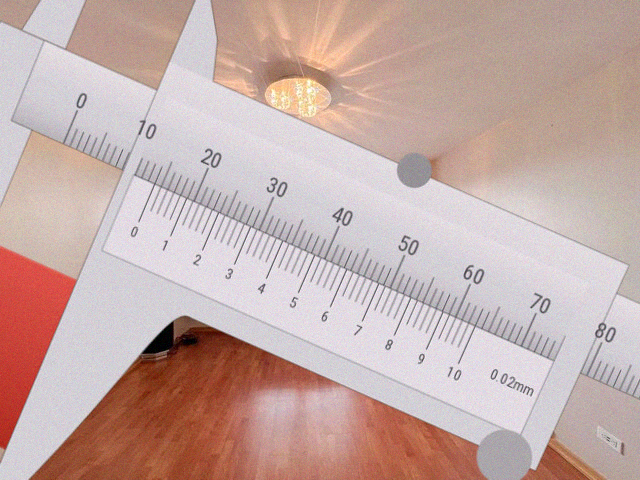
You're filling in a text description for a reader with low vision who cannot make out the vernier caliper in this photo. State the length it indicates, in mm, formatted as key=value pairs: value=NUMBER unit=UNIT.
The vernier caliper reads value=14.0 unit=mm
